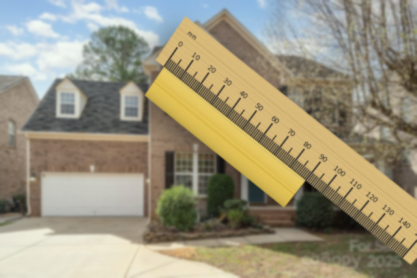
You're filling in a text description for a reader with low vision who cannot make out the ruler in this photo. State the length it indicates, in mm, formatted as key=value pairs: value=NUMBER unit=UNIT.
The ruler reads value=90 unit=mm
